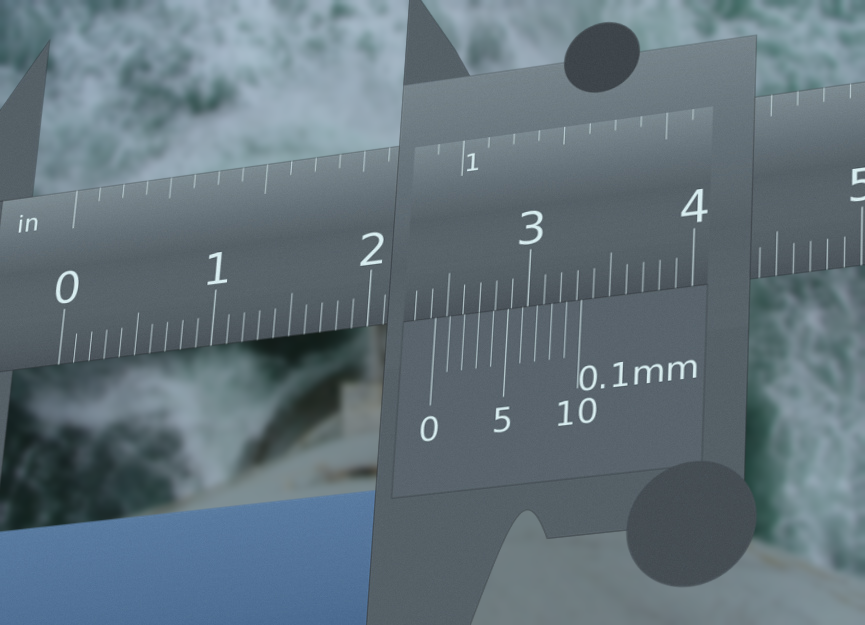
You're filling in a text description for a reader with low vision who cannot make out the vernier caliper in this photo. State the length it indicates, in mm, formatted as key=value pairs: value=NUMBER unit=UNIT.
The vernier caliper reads value=24.3 unit=mm
